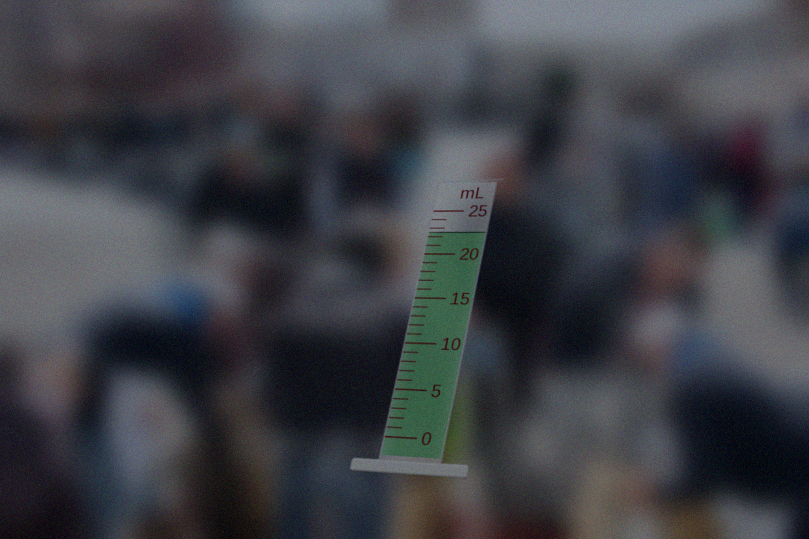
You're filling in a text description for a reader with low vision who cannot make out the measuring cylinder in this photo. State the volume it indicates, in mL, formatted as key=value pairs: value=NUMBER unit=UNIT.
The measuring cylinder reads value=22.5 unit=mL
